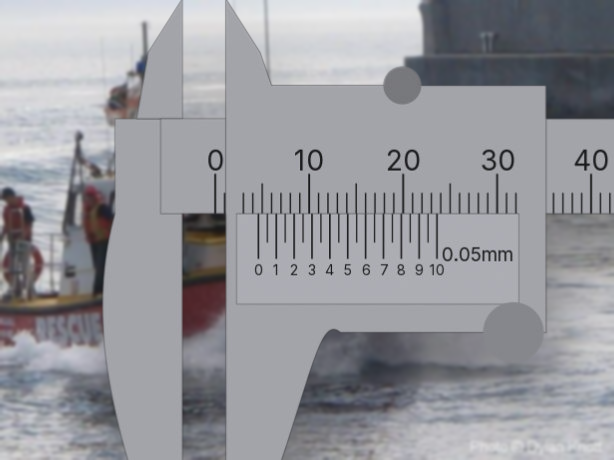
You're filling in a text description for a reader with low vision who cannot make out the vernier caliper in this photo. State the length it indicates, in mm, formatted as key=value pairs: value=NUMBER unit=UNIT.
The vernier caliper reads value=4.6 unit=mm
